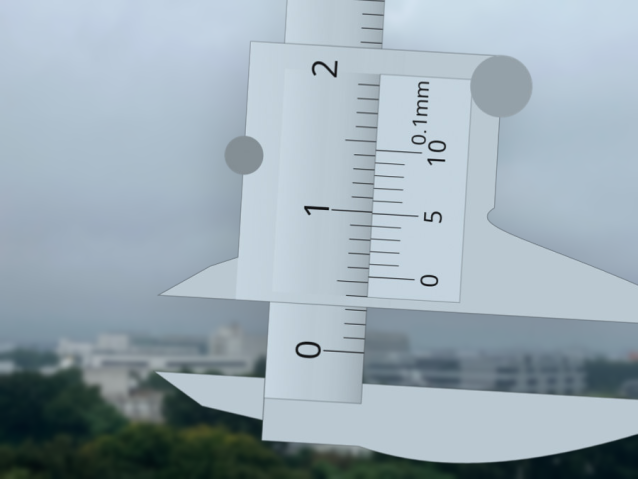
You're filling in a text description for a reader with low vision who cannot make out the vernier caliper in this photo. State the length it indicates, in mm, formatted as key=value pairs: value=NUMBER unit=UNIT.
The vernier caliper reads value=5.4 unit=mm
